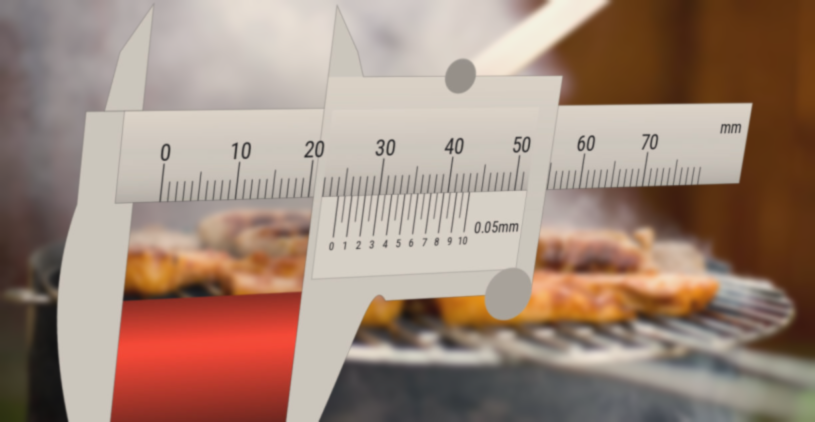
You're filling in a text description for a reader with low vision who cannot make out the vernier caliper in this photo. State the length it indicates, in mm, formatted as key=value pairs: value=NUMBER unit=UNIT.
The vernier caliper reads value=24.2 unit=mm
